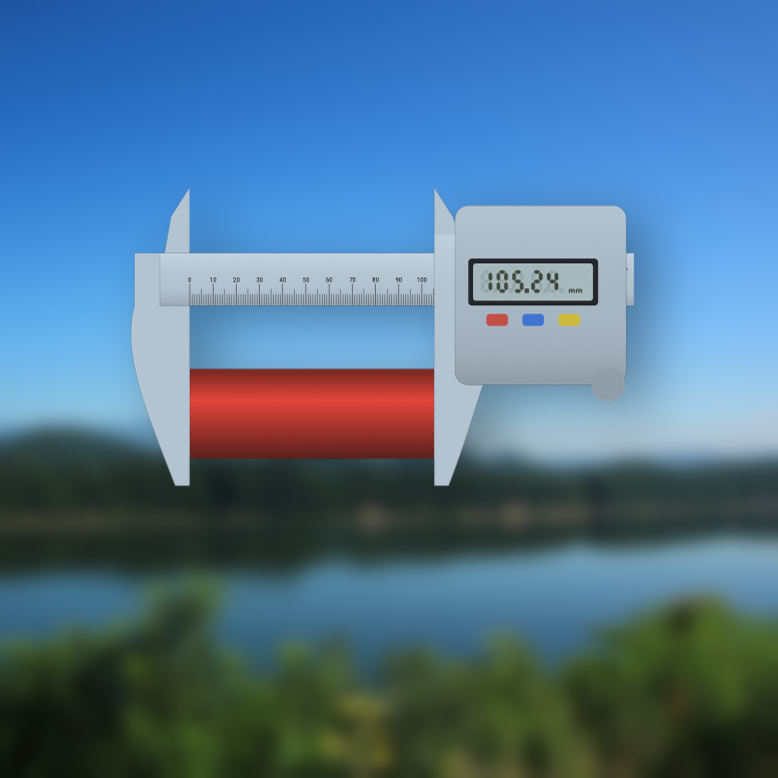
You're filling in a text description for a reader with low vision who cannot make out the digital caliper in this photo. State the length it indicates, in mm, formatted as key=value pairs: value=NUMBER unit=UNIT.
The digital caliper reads value=105.24 unit=mm
